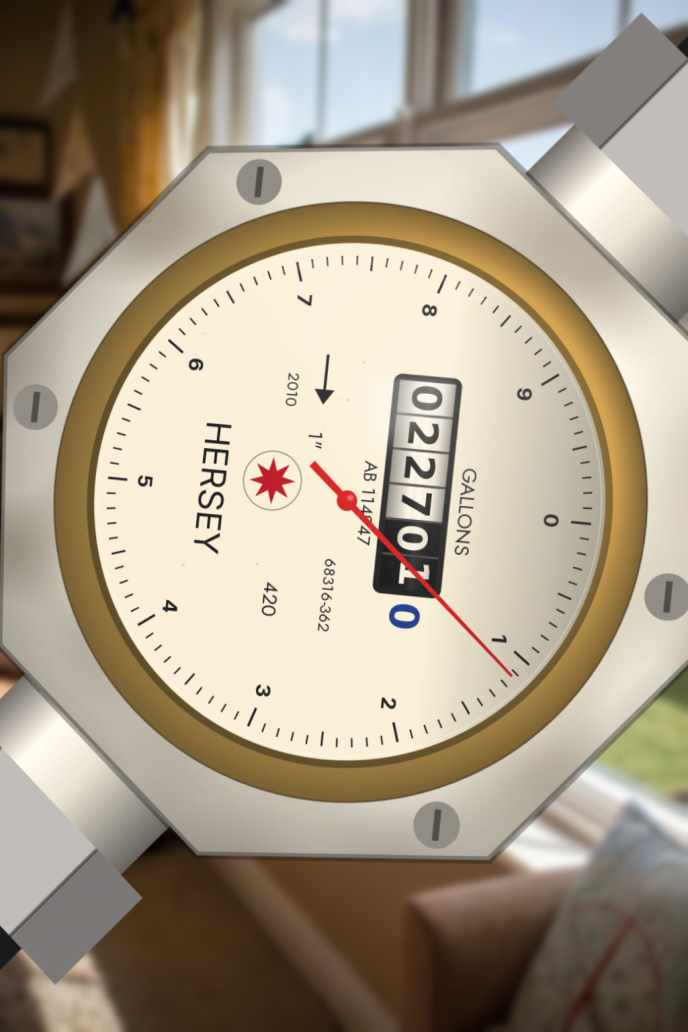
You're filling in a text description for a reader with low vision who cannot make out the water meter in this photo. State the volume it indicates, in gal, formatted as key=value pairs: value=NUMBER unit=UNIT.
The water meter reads value=227011.1 unit=gal
